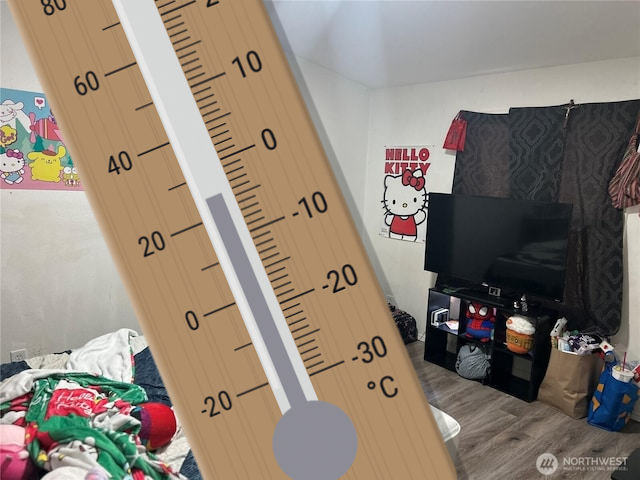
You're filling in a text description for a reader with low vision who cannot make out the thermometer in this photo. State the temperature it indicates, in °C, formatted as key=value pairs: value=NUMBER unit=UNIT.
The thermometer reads value=-4 unit=°C
